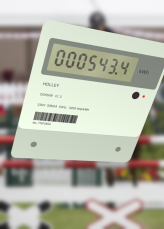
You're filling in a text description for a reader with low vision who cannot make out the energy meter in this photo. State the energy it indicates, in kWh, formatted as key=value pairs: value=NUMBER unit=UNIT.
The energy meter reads value=543.4 unit=kWh
